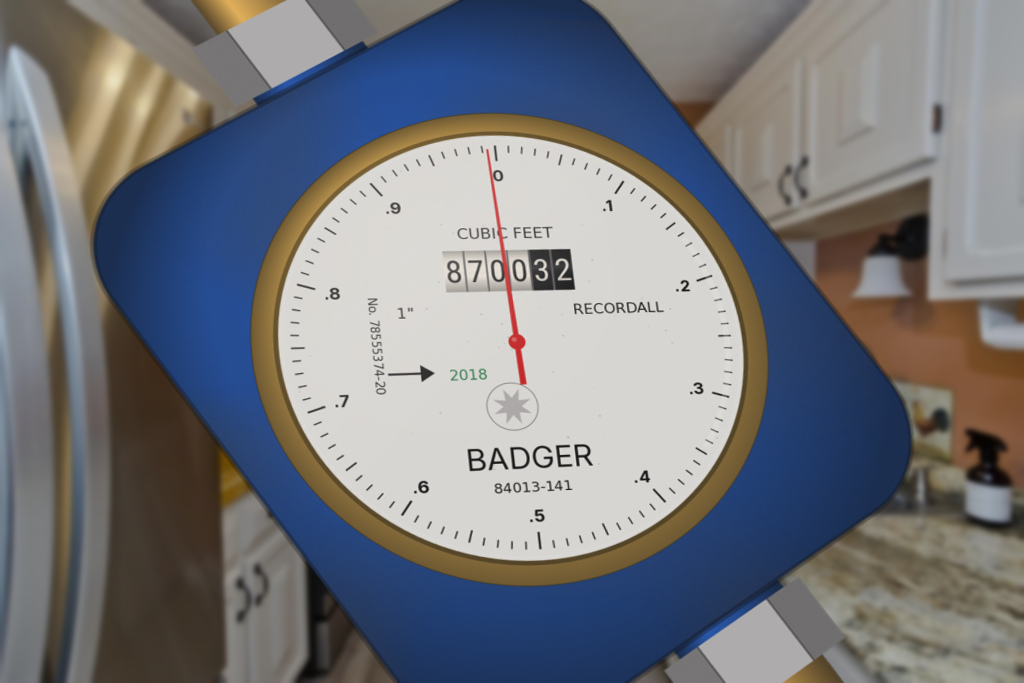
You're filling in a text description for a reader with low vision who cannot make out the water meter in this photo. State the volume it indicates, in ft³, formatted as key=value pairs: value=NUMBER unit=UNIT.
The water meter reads value=870031.99 unit=ft³
